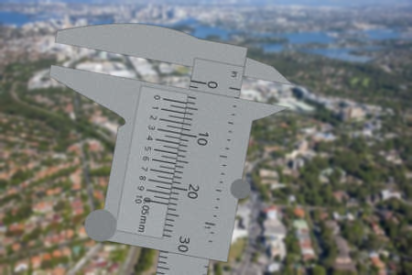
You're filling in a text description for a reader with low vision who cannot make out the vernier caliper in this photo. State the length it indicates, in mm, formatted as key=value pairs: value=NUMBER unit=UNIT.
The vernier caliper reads value=4.2 unit=mm
